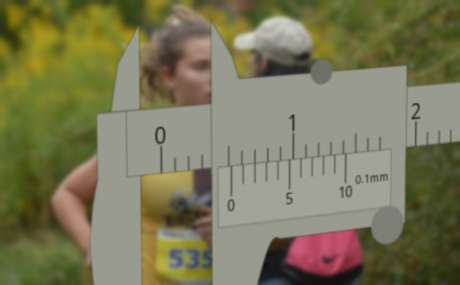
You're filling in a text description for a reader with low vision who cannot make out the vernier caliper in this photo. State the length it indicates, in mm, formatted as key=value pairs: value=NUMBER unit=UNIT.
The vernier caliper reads value=5.2 unit=mm
